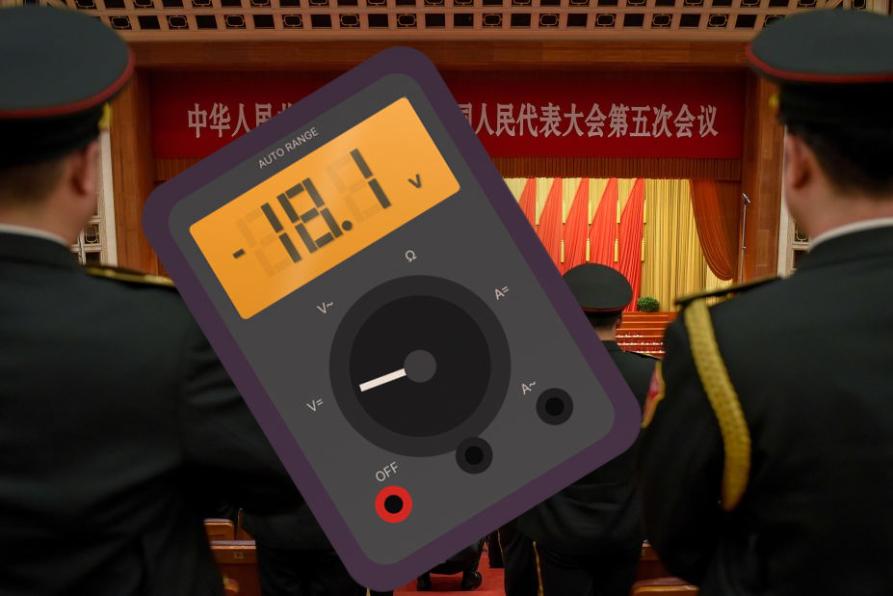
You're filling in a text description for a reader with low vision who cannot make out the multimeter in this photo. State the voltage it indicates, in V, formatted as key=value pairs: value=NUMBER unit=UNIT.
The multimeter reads value=-18.1 unit=V
